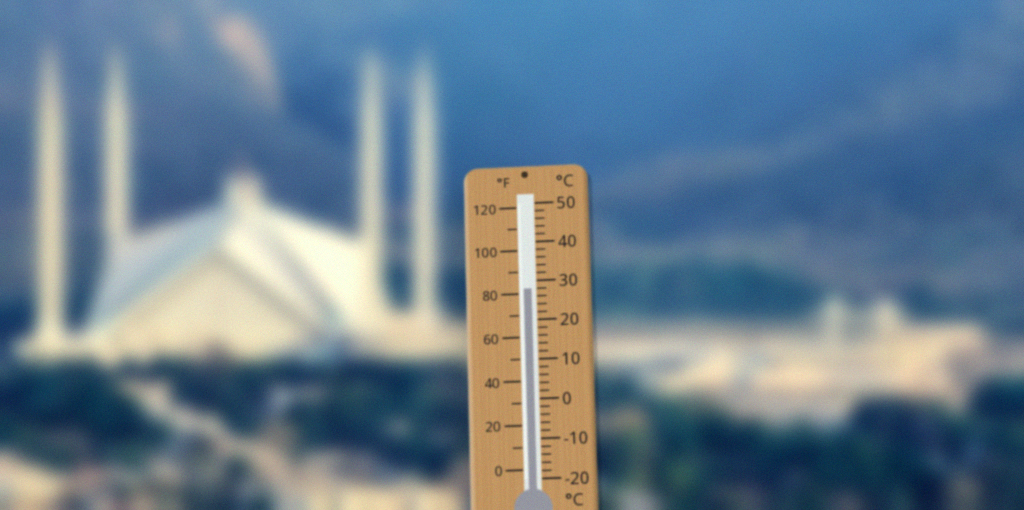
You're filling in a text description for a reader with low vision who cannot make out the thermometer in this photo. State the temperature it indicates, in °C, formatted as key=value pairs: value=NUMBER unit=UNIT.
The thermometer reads value=28 unit=°C
